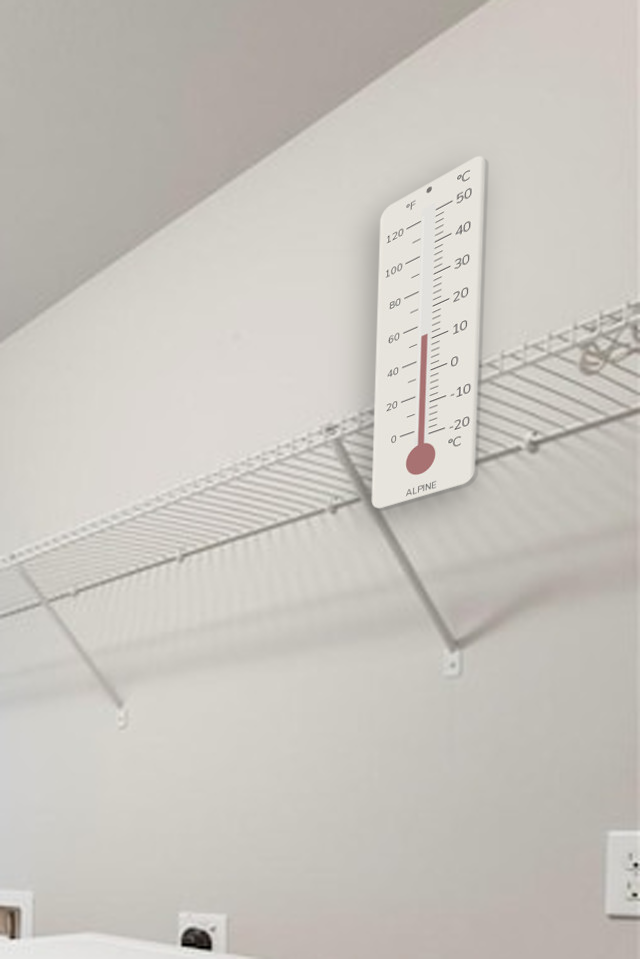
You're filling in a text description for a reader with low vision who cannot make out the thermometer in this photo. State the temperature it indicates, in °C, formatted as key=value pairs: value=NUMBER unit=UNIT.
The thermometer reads value=12 unit=°C
